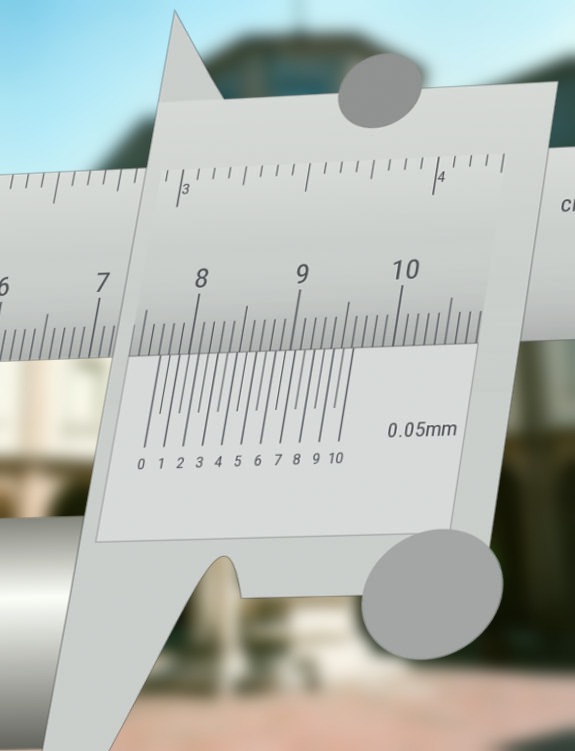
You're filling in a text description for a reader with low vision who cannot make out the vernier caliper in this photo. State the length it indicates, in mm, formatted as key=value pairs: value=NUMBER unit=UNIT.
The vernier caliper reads value=77.2 unit=mm
